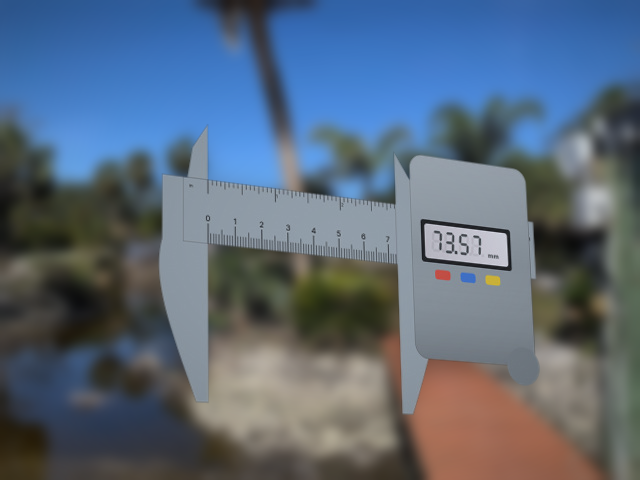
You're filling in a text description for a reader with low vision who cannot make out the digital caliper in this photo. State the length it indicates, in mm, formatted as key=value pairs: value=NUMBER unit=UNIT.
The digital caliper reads value=73.57 unit=mm
